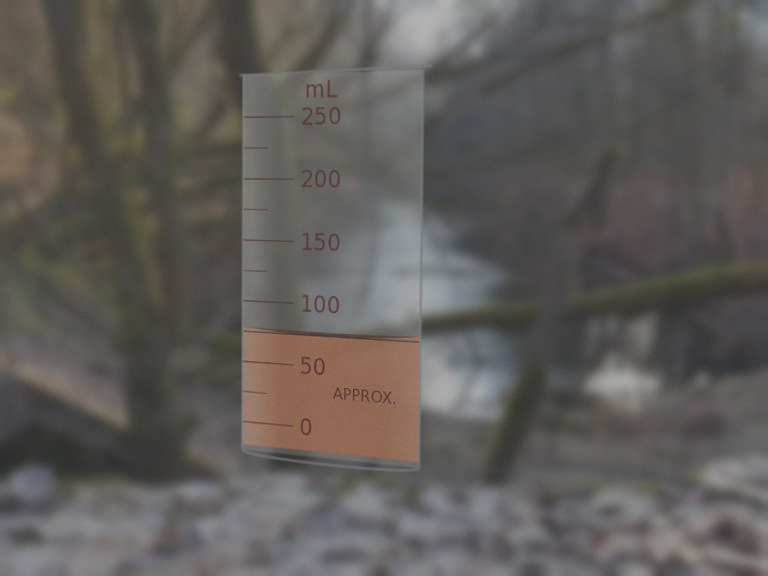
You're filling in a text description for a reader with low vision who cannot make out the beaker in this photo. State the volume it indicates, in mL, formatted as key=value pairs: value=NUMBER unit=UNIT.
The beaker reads value=75 unit=mL
